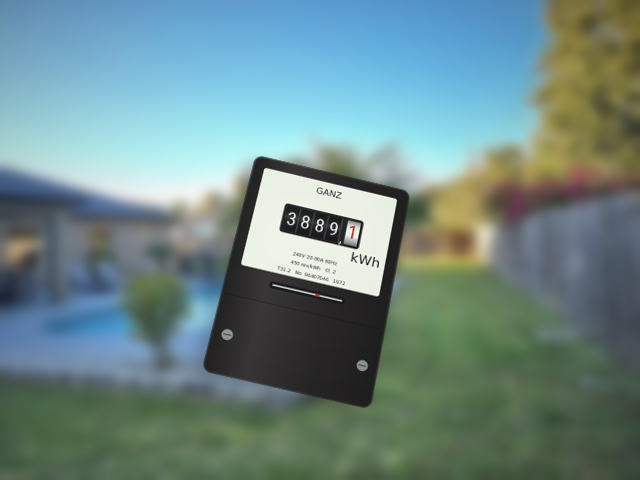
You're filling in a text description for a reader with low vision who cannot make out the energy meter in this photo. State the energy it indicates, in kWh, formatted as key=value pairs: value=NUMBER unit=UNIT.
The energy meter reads value=3889.1 unit=kWh
